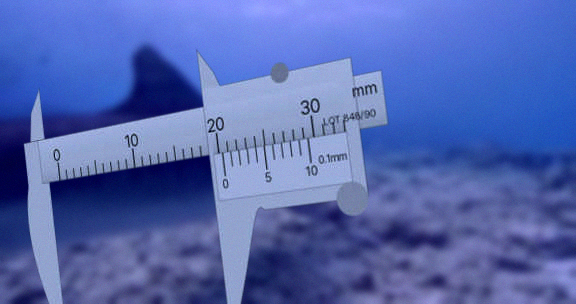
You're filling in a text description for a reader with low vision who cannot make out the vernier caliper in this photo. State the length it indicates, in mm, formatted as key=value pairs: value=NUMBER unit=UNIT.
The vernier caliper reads value=20.4 unit=mm
